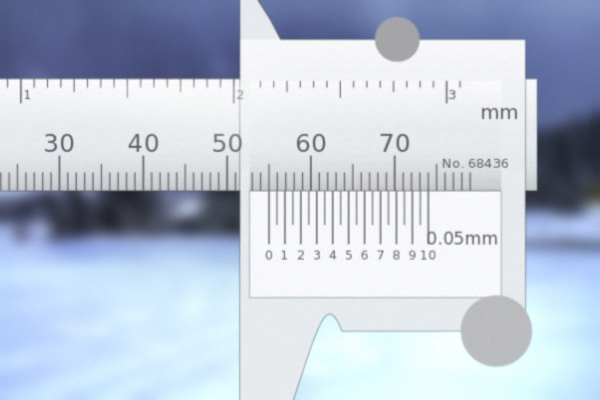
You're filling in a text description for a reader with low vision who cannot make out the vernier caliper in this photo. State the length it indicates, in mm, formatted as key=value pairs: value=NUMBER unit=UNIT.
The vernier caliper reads value=55.0 unit=mm
